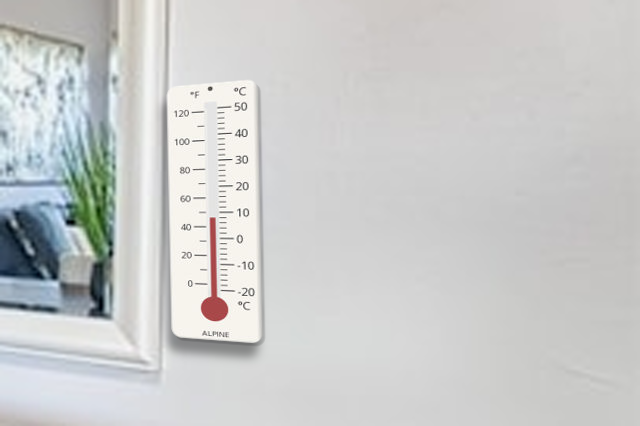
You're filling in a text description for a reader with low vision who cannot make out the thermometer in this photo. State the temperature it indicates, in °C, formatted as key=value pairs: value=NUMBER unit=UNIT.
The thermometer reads value=8 unit=°C
